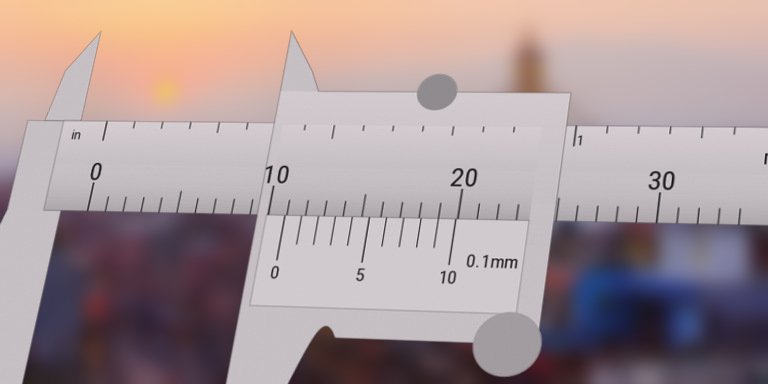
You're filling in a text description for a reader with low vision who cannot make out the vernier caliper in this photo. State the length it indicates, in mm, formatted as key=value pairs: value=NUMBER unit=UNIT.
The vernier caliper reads value=10.9 unit=mm
